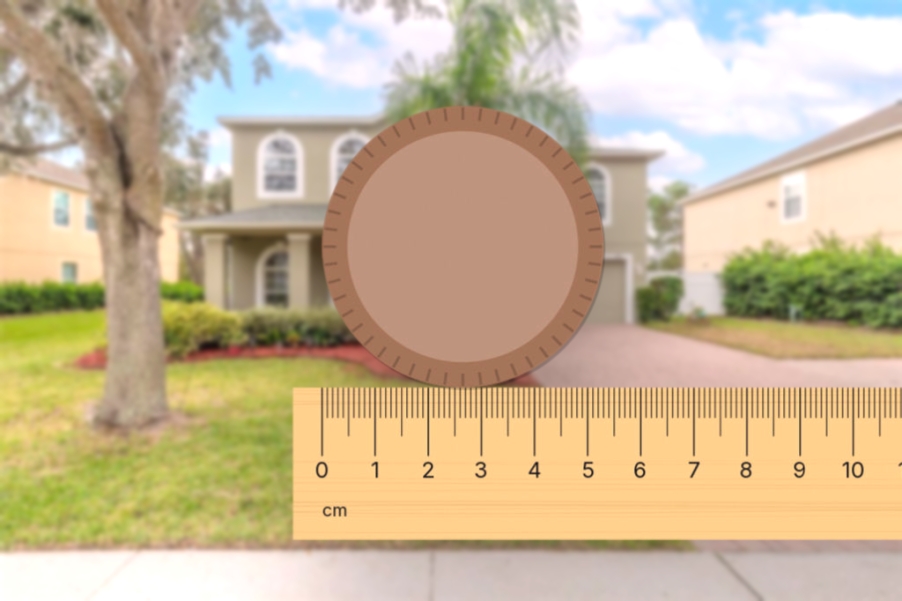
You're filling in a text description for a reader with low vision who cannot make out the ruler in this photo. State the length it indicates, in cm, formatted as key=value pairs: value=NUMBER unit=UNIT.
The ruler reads value=5.3 unit=cm
